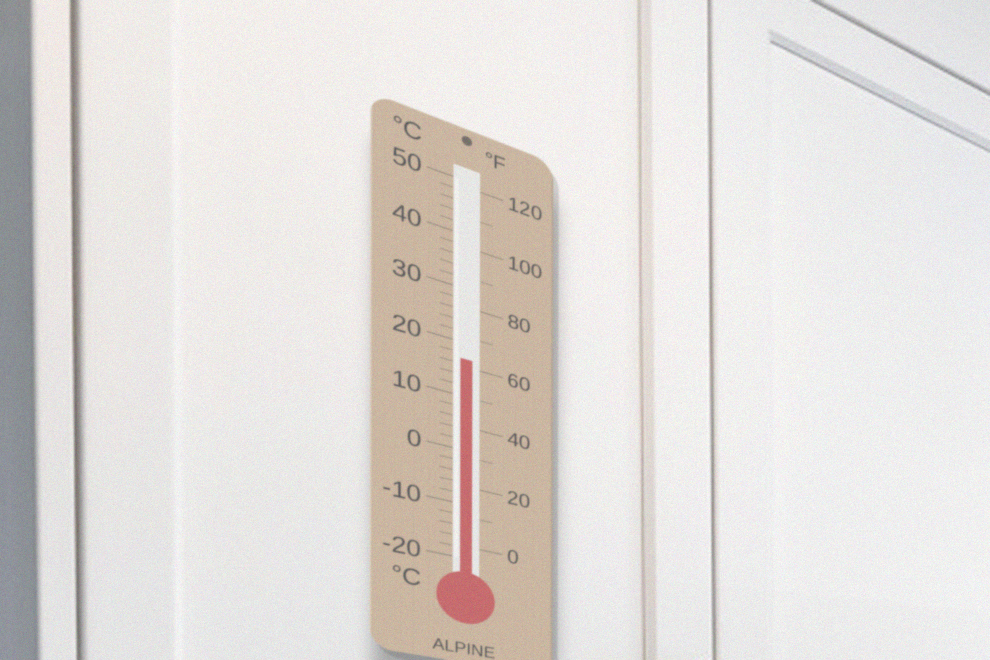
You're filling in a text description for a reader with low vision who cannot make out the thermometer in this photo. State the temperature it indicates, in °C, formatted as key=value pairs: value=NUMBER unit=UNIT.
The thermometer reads value=17 unit=°C
